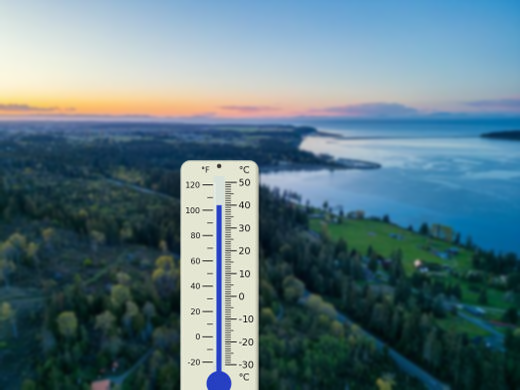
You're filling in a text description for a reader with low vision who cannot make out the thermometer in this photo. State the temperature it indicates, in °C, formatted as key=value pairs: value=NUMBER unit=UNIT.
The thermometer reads value=40 unit=°C
